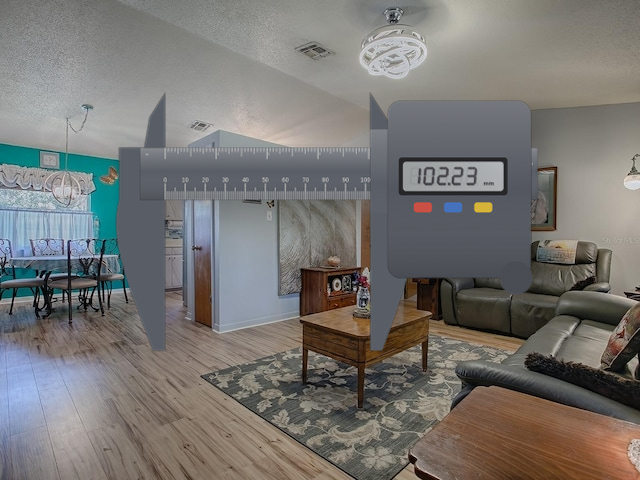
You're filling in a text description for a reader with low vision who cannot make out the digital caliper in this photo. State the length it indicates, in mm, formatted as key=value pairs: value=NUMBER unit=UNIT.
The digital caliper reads value=102.23 unit=mm
